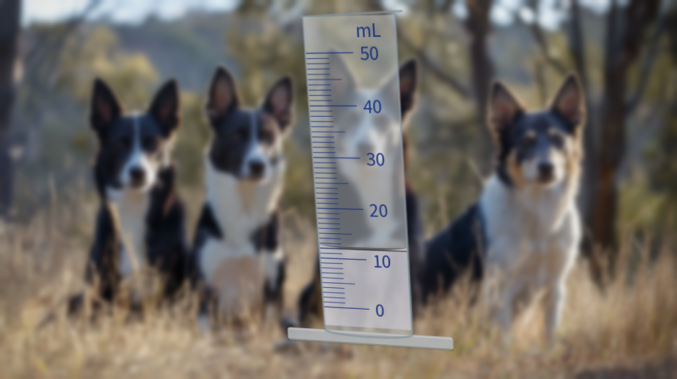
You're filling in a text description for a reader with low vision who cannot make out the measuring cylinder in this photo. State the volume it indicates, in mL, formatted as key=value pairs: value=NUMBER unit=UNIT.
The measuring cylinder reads value=12 unit=mL
